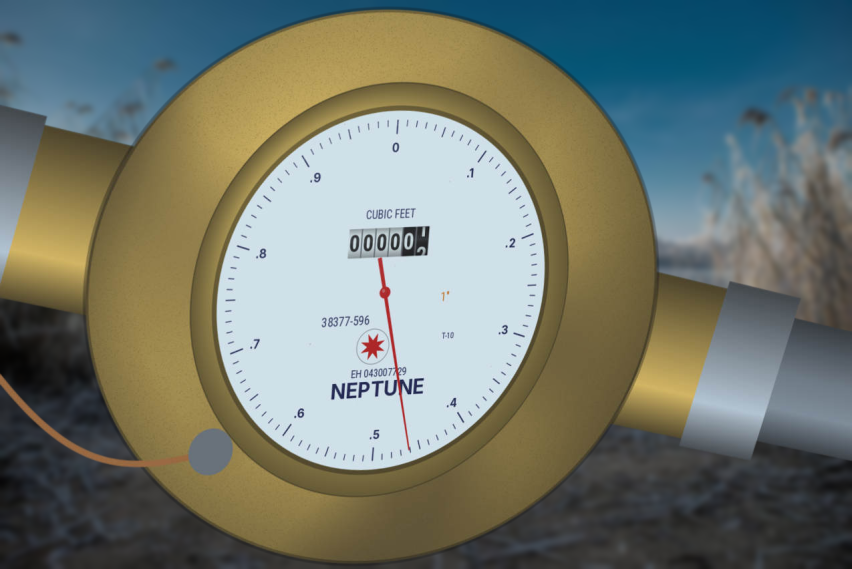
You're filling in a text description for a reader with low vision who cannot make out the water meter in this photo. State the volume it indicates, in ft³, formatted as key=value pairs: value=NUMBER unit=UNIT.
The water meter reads value=1.46 unit=ft³
